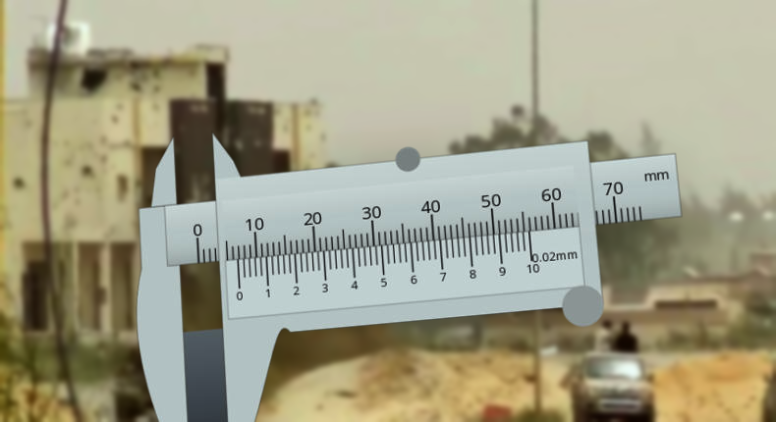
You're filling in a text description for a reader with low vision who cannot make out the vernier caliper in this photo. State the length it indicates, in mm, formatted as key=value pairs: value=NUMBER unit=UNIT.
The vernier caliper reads value=6.8 unit=mm
